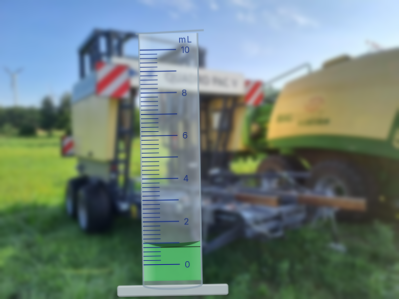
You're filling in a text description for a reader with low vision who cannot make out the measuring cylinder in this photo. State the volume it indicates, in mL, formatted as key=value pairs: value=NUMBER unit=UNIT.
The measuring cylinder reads value=0.8 unit=mL
